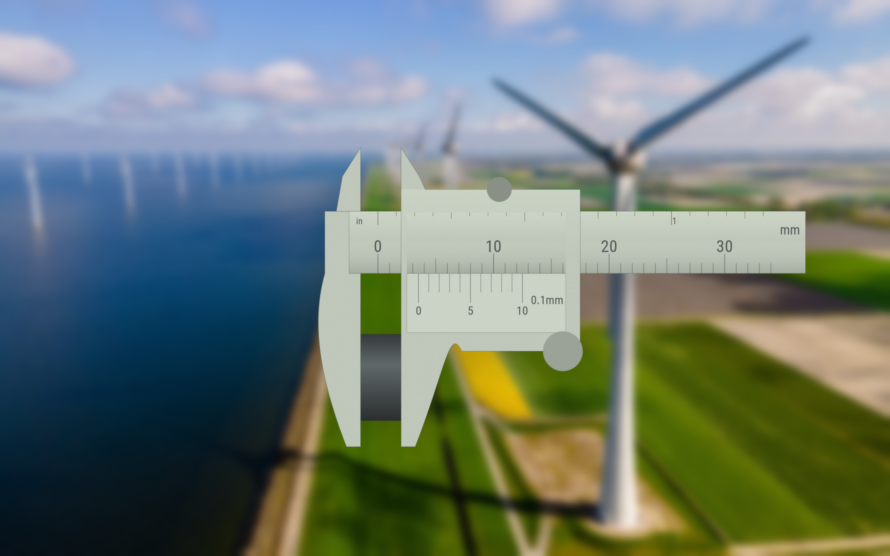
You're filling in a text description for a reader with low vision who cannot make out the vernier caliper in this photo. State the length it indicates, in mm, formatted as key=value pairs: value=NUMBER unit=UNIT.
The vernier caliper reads value=3.5 unit=mm
